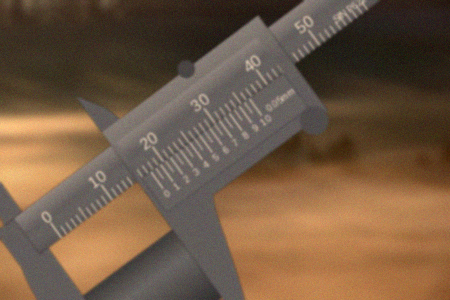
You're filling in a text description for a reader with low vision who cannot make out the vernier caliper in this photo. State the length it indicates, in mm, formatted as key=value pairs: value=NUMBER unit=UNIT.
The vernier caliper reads value=17.5 unit=mm
